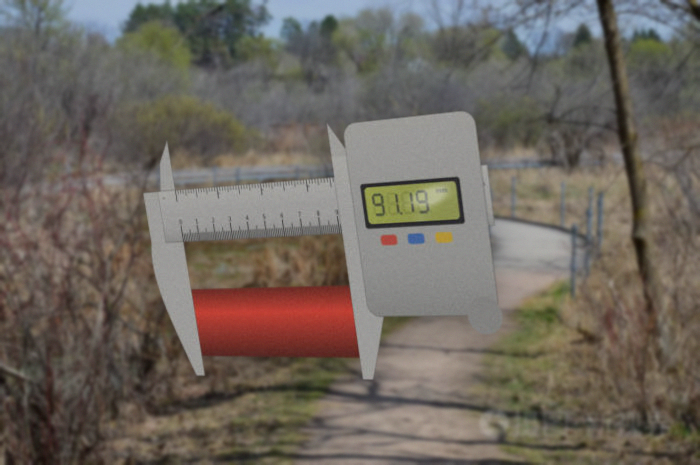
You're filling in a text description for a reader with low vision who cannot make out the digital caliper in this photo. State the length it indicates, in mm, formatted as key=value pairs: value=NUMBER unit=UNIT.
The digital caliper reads value=91.19 unit=mm
